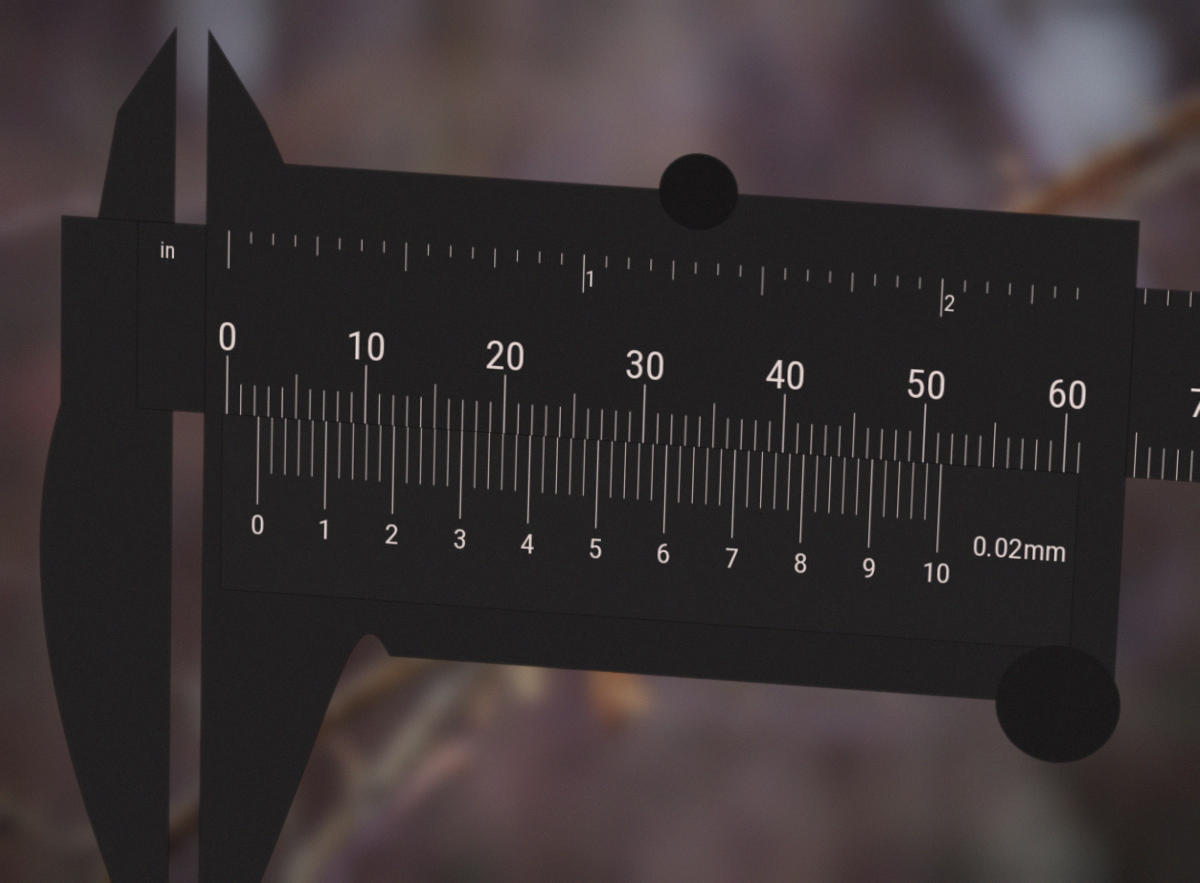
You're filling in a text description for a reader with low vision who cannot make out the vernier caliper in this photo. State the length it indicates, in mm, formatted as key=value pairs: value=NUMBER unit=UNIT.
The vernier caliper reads value=2.3 unit=mm
